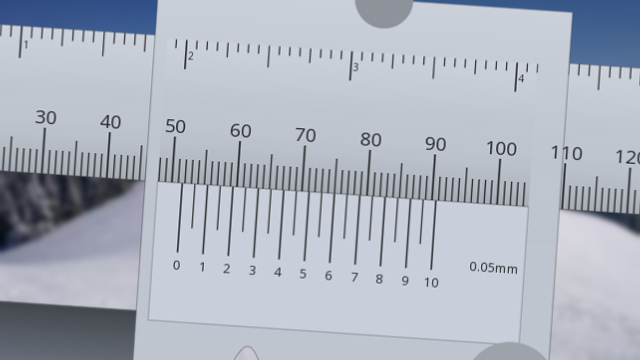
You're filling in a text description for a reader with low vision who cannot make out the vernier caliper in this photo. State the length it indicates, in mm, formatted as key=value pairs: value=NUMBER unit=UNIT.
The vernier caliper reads value=51.6 unit=mm
